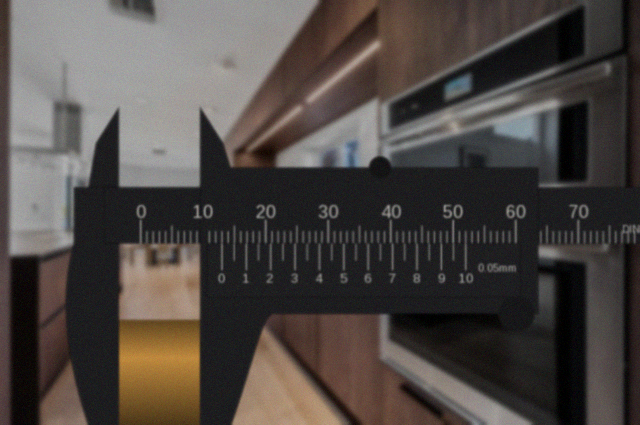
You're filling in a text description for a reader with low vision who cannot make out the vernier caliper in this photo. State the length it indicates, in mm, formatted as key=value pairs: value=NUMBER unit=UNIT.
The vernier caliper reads value=13.0 unit=mm
